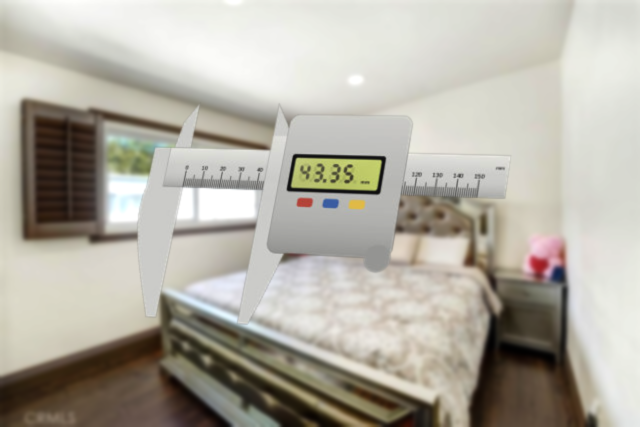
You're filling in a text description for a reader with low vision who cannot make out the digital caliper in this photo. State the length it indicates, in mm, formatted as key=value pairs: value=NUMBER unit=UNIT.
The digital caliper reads value=43.35 unit=mm
